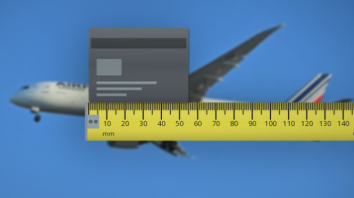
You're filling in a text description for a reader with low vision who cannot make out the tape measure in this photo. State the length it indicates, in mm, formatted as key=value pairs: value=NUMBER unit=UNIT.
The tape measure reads value=55 unit=mm
